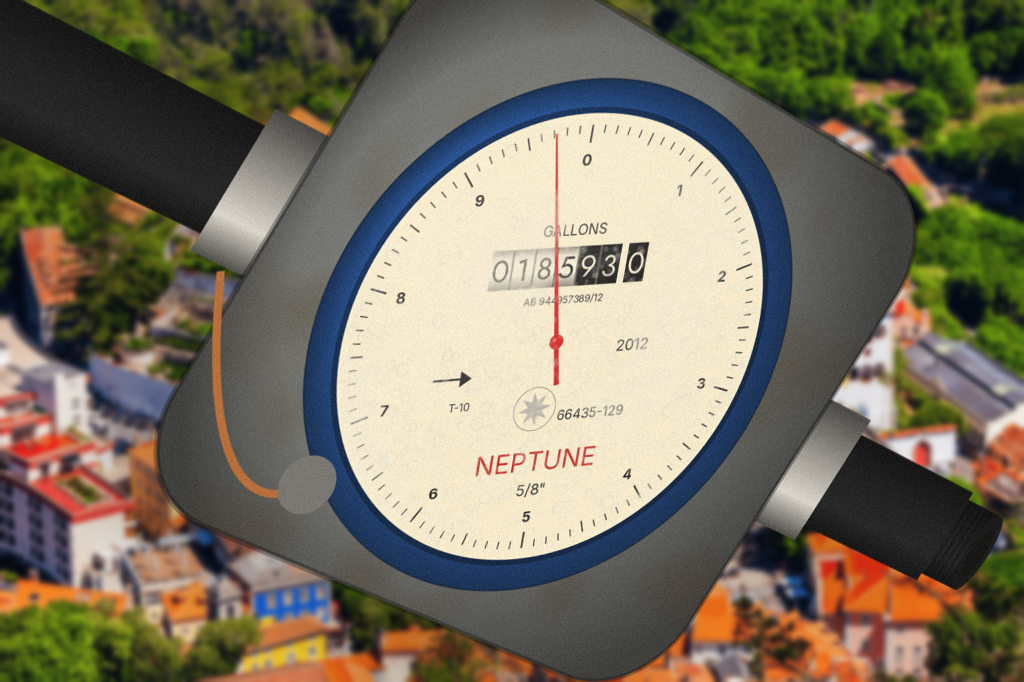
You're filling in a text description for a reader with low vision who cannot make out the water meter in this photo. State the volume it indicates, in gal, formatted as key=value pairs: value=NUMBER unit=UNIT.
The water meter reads value=185929.7 unit=gal
